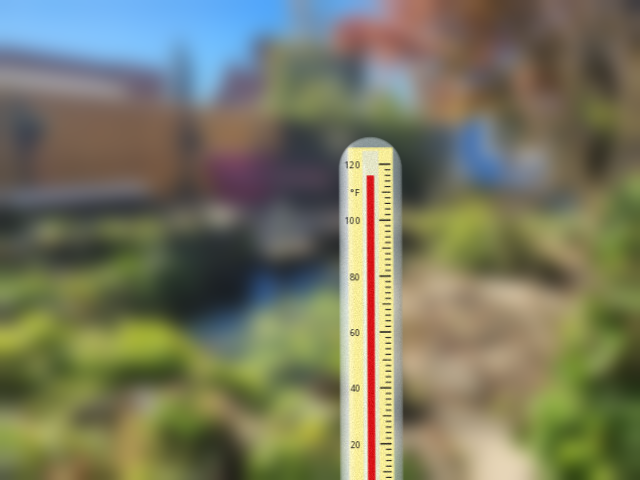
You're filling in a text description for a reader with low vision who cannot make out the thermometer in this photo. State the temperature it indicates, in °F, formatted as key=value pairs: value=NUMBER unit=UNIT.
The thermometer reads value=116 unit=°F
